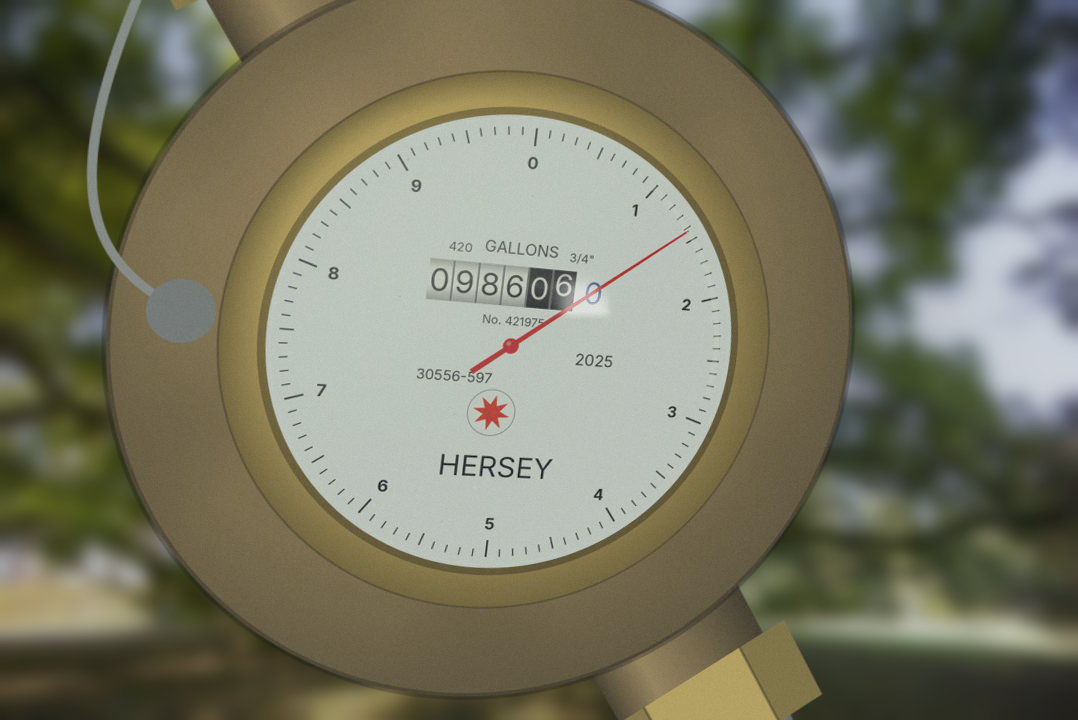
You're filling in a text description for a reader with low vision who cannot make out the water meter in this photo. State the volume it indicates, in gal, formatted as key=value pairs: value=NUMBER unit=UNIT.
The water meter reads value=986061.4 unit=gal
